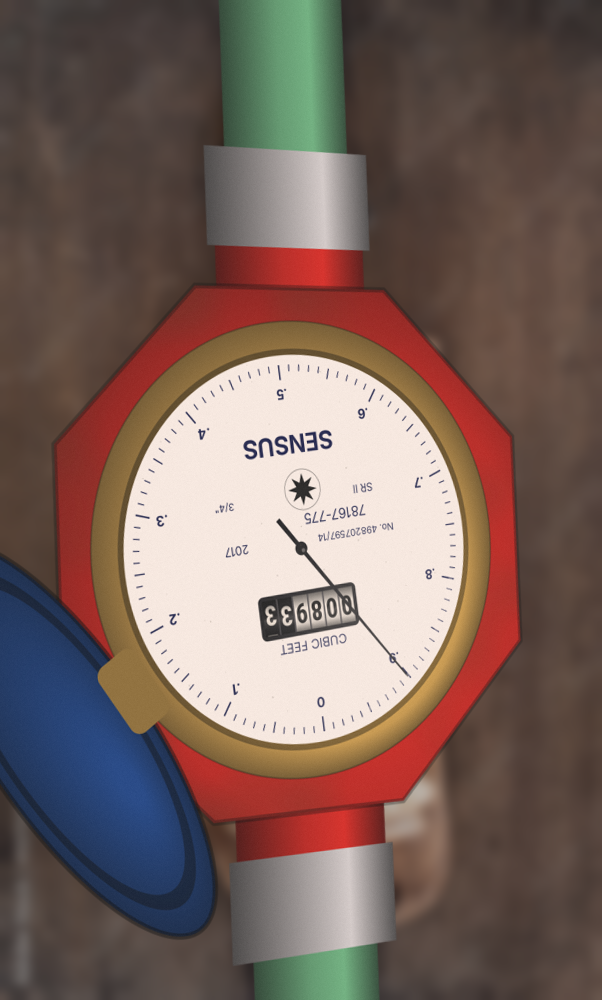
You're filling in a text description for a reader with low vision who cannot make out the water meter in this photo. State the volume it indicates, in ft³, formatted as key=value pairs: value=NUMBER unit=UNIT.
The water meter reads value=8932.90 unit=ft³
